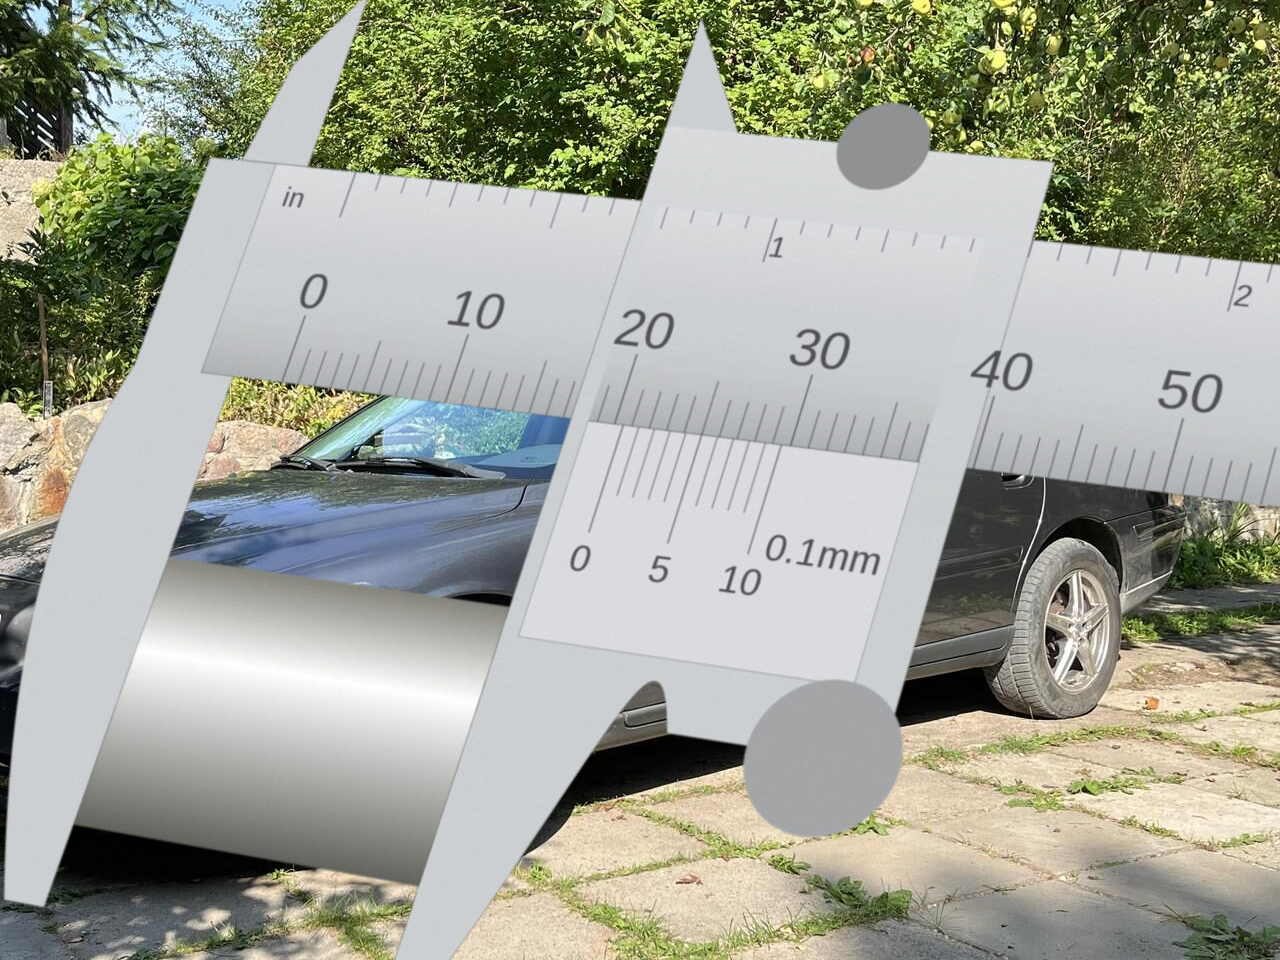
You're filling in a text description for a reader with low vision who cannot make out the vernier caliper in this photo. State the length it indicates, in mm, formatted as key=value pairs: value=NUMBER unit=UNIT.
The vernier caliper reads value=20.5 unit=mm
